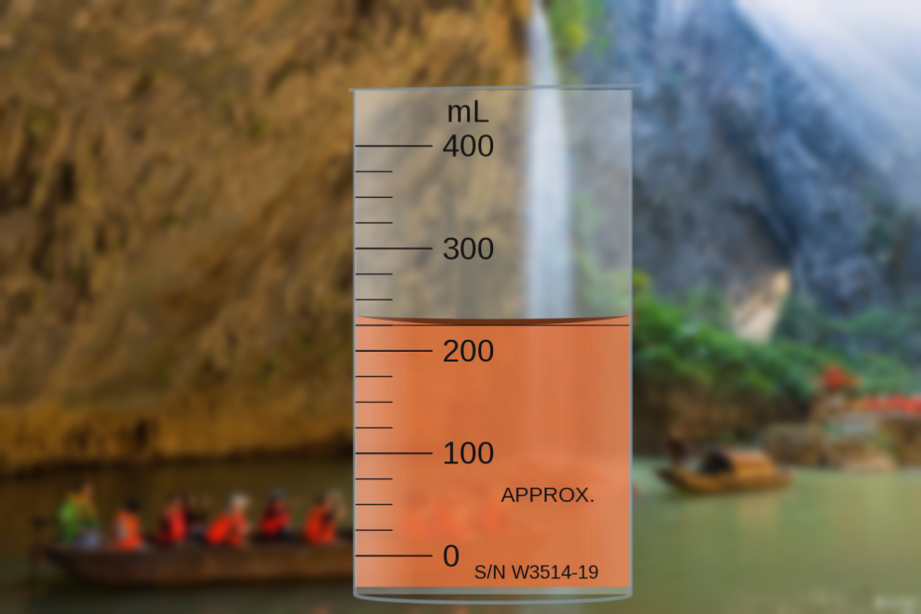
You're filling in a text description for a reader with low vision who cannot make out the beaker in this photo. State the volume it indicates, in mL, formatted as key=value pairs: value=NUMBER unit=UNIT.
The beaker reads value=225 unit=mL
